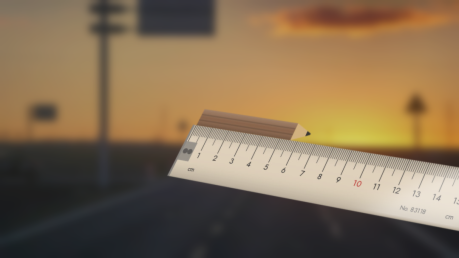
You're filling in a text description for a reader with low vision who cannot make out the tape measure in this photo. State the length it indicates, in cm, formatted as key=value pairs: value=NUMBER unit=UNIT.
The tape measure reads value=6.5 unit=cm
